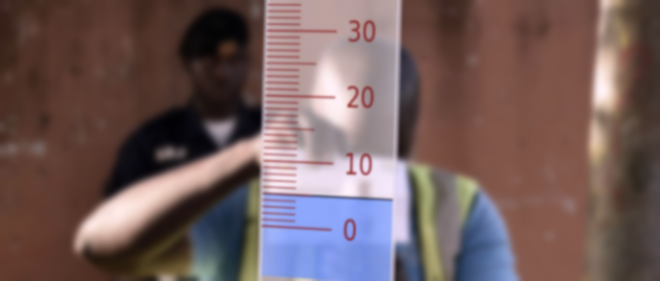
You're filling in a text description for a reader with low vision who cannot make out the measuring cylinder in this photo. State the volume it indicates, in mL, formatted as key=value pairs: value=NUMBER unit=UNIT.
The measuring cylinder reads value=5 unit=mL
